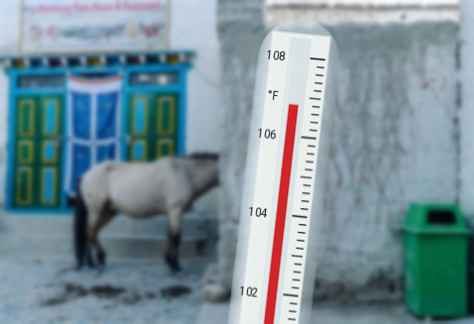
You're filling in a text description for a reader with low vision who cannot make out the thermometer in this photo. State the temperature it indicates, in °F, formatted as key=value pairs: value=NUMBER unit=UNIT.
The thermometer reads value=106.8 unit=°F
